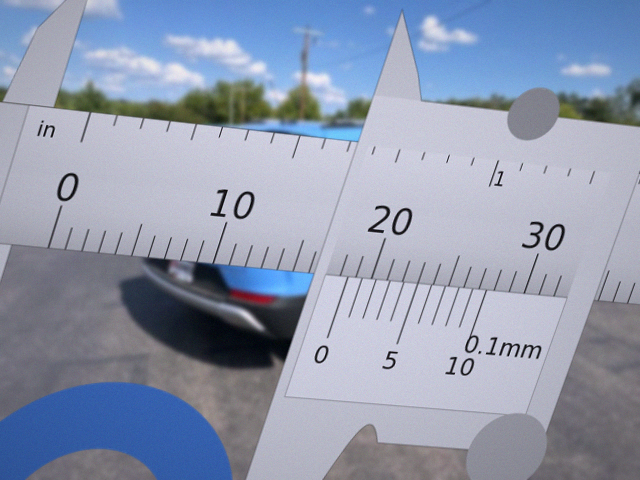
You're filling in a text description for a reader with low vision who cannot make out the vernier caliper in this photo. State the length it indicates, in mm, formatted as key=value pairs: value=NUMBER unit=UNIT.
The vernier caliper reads value=18.5 unit=mm
